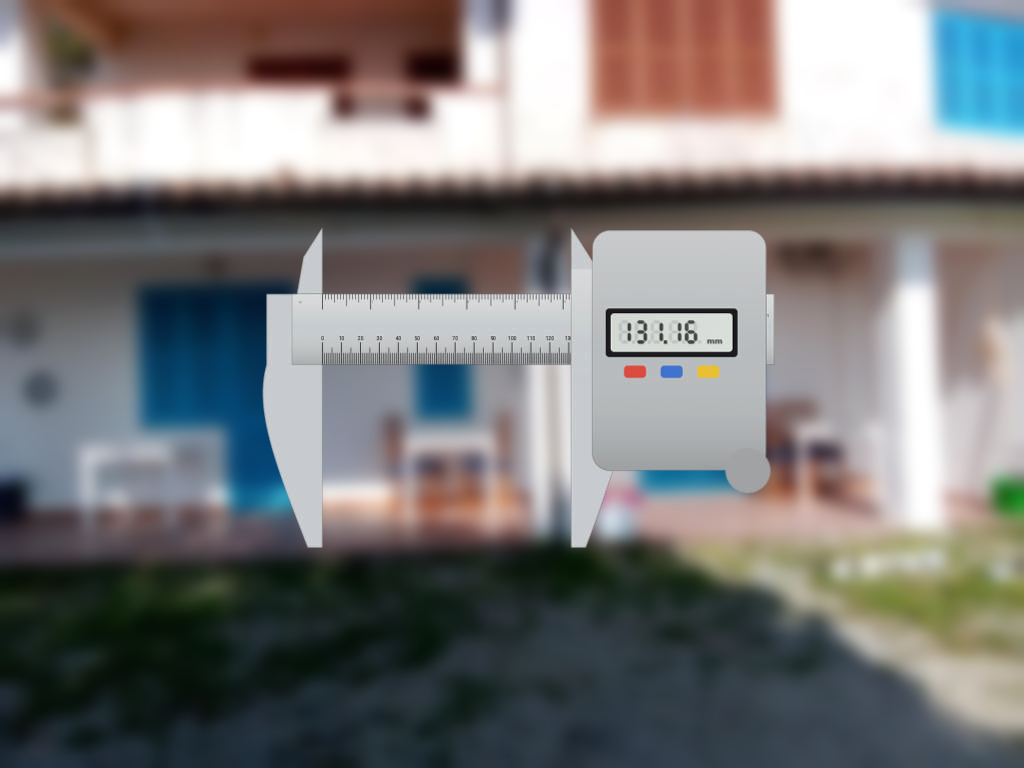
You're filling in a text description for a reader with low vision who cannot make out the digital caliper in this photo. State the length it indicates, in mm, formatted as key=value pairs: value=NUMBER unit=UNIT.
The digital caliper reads value=131.16 unit=mm
